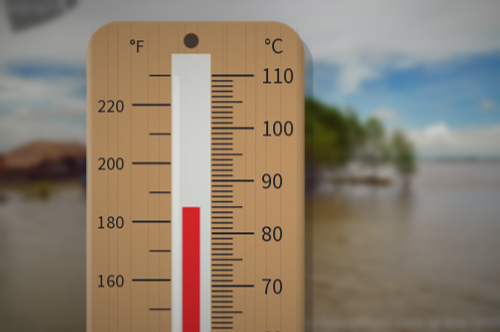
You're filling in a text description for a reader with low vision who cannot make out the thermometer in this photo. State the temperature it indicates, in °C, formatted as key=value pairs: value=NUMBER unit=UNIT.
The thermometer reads value=85 unit=°C
